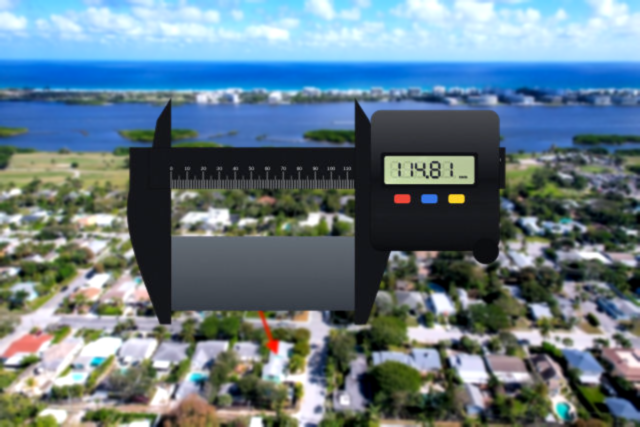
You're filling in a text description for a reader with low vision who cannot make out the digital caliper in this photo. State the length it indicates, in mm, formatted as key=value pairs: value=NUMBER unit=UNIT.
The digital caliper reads value=114.81 unit=mm
